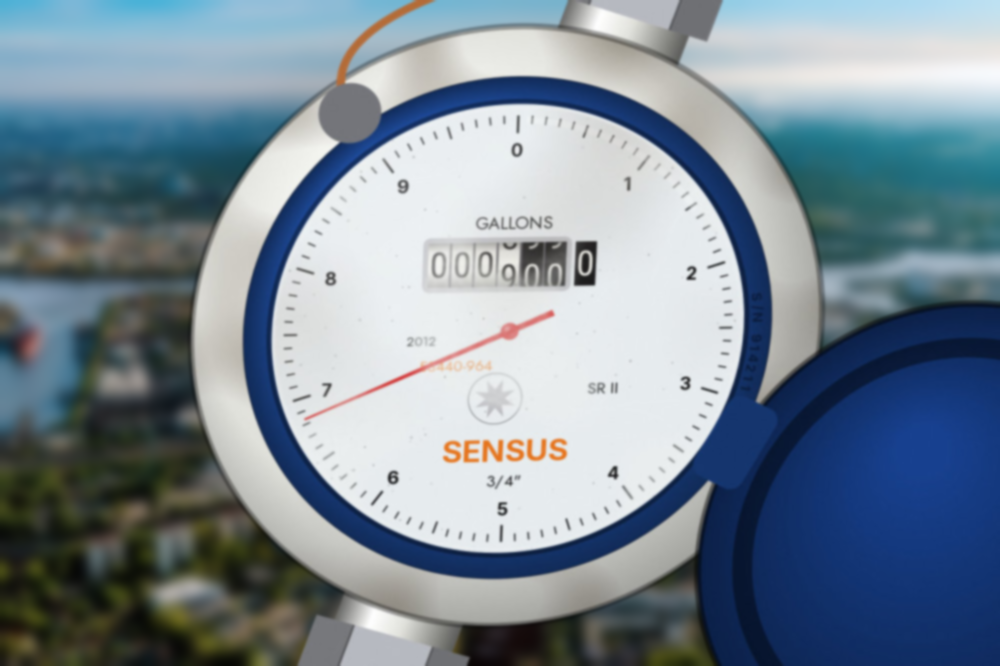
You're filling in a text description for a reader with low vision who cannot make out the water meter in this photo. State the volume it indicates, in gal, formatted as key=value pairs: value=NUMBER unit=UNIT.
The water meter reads value=8996.8 unit=gal
